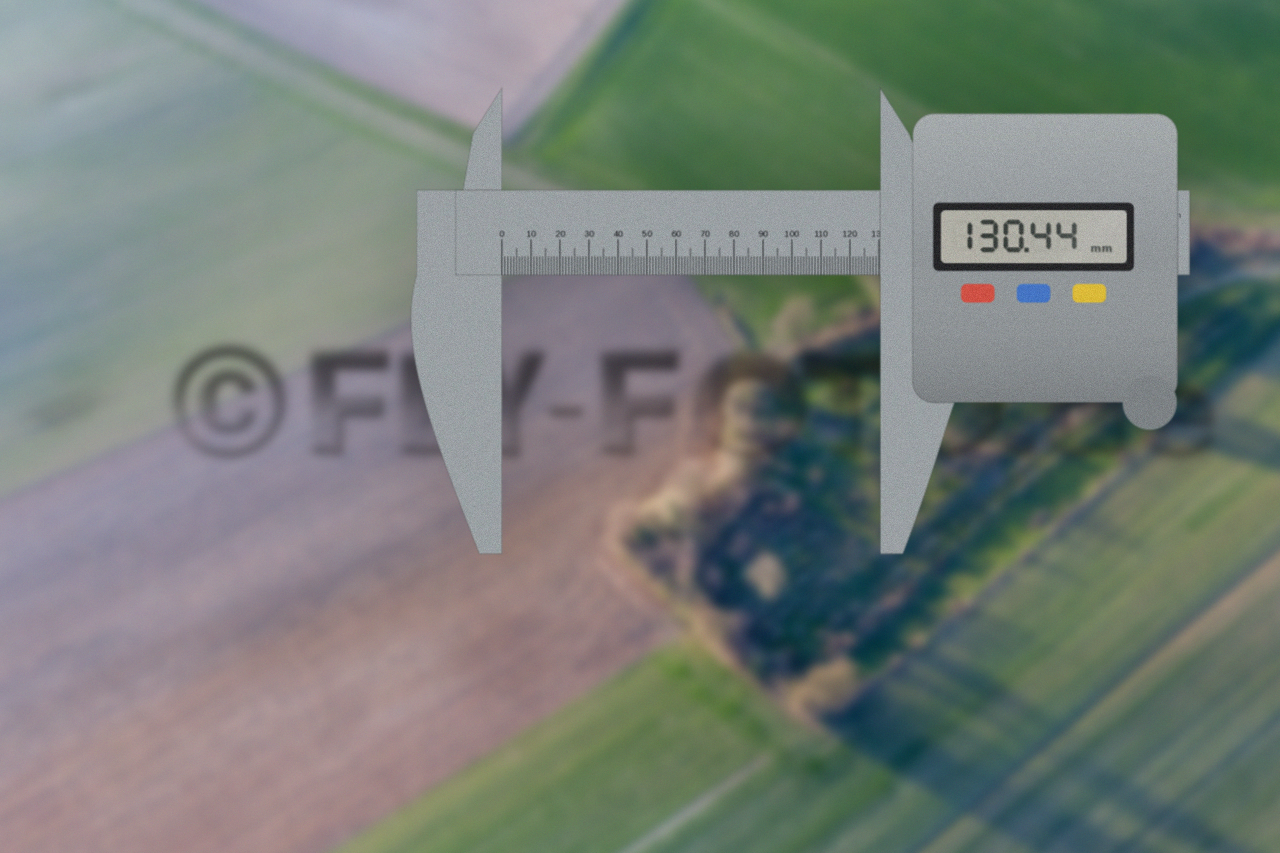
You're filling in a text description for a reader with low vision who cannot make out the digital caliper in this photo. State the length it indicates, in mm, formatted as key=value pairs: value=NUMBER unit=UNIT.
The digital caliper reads value=130.44 unit=mm
